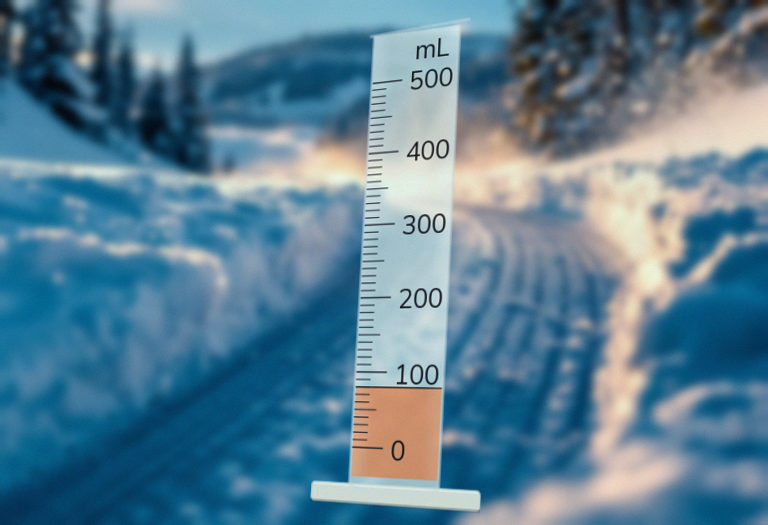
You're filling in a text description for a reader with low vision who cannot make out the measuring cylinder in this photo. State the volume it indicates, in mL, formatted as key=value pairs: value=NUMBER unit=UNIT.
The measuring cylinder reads value=80 unit=mL
